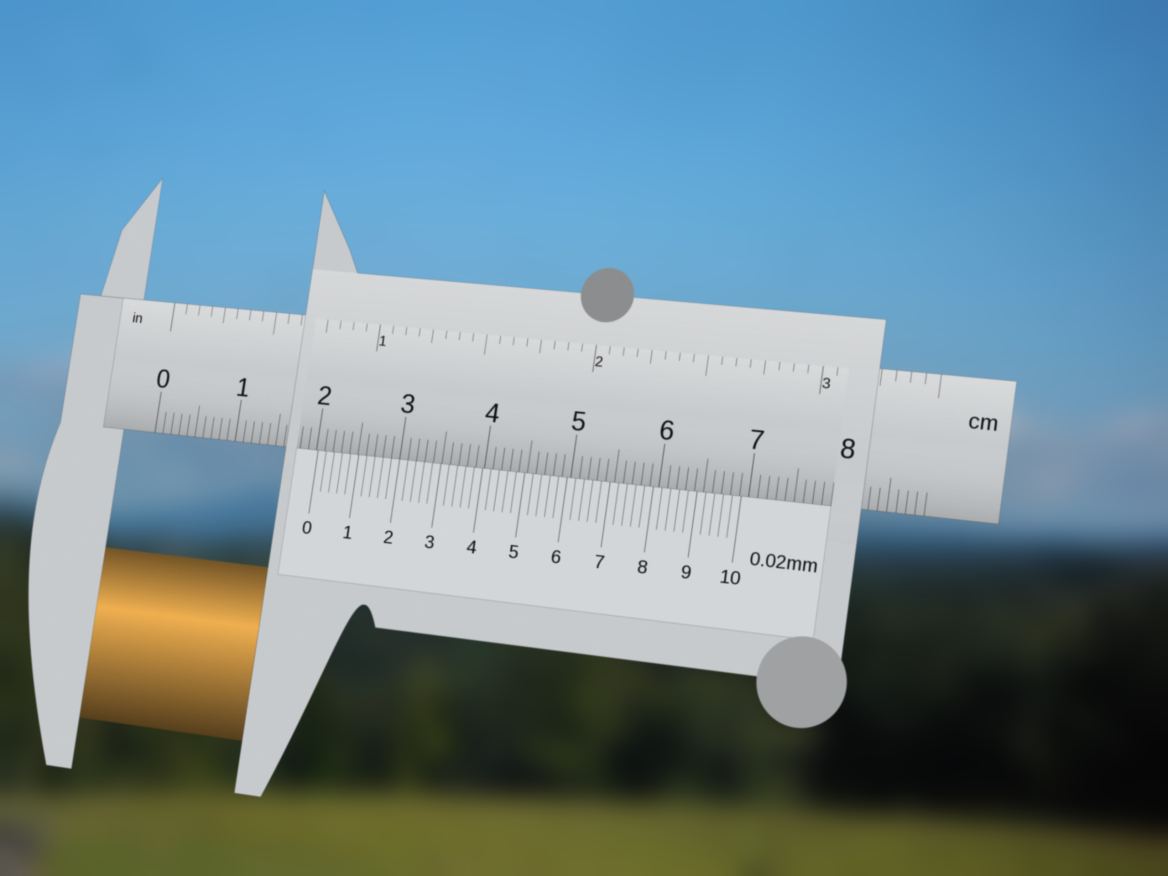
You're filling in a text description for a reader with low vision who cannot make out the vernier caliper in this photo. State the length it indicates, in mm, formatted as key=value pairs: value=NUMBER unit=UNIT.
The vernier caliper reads value=20.2 unit=mm
